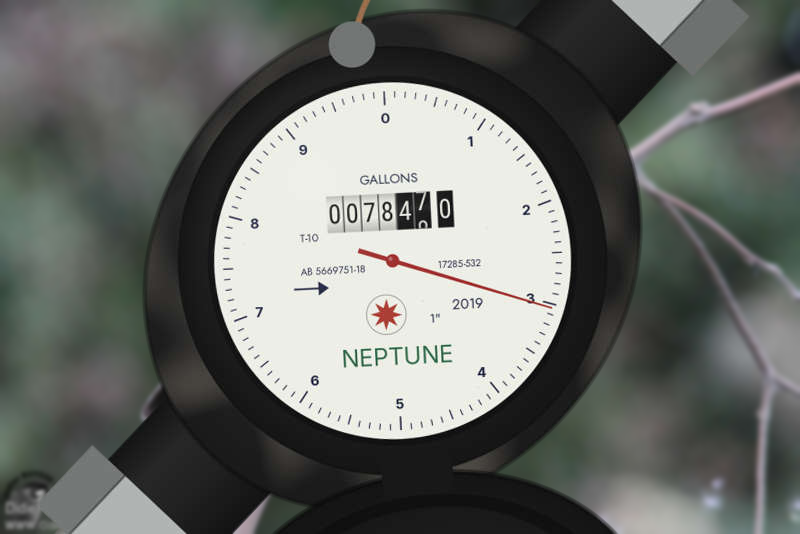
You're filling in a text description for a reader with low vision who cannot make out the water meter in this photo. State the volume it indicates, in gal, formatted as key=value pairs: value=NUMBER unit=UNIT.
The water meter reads value=78473.0 unit=gal
